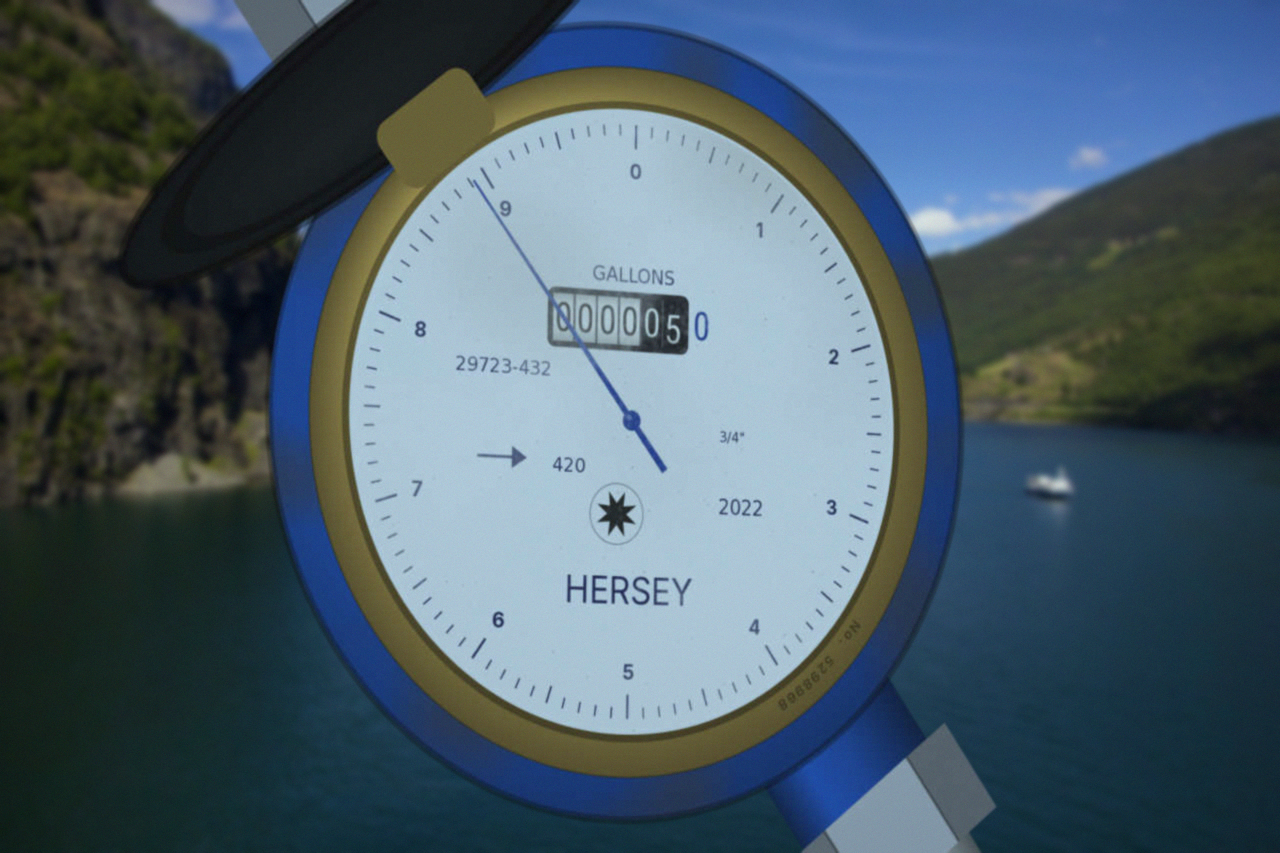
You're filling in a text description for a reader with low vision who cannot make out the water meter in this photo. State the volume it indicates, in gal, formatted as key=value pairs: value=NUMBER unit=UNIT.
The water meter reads value=48.9 unit=gal
